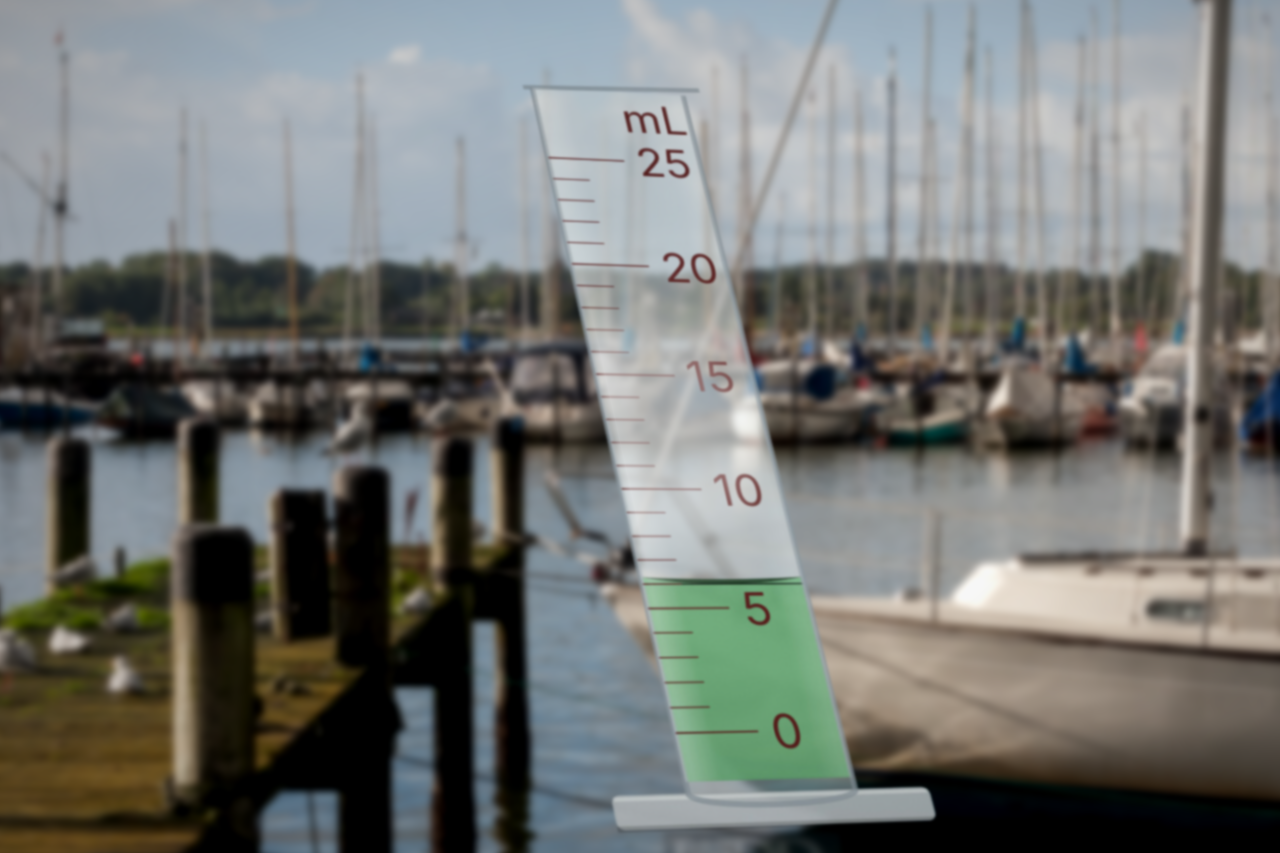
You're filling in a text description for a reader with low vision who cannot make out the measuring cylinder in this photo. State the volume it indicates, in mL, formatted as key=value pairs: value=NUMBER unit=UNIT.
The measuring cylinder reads value=6 unit=mL
